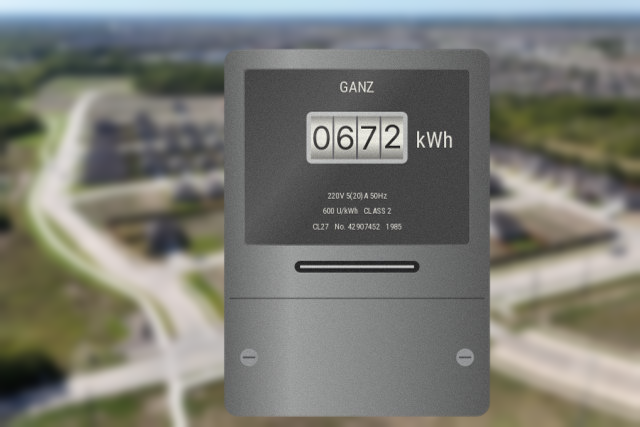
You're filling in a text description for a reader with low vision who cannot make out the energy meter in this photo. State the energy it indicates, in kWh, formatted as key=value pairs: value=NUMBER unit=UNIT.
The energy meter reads value=672 unit=kWh
